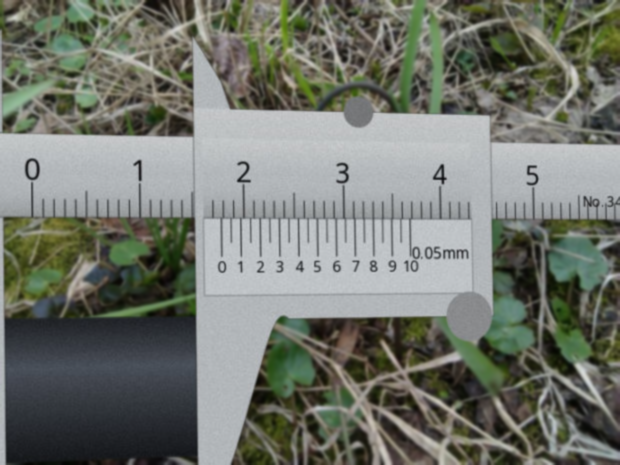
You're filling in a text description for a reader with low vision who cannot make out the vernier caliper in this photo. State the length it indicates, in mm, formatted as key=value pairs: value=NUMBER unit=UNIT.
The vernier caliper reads value=17.8 unit=mm
